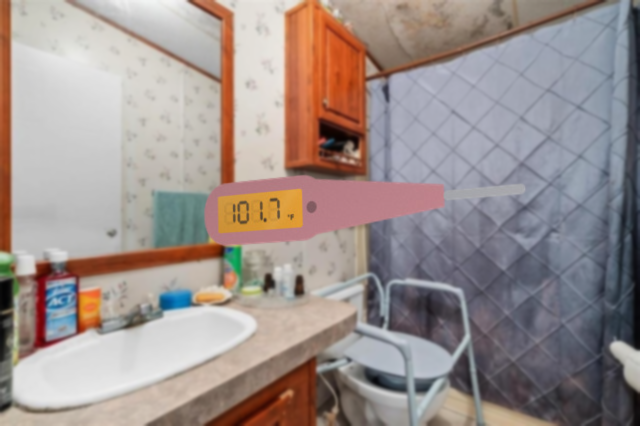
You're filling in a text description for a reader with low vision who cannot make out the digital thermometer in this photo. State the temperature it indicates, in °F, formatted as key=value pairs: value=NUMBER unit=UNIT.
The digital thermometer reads value=101.7 unit=°F
